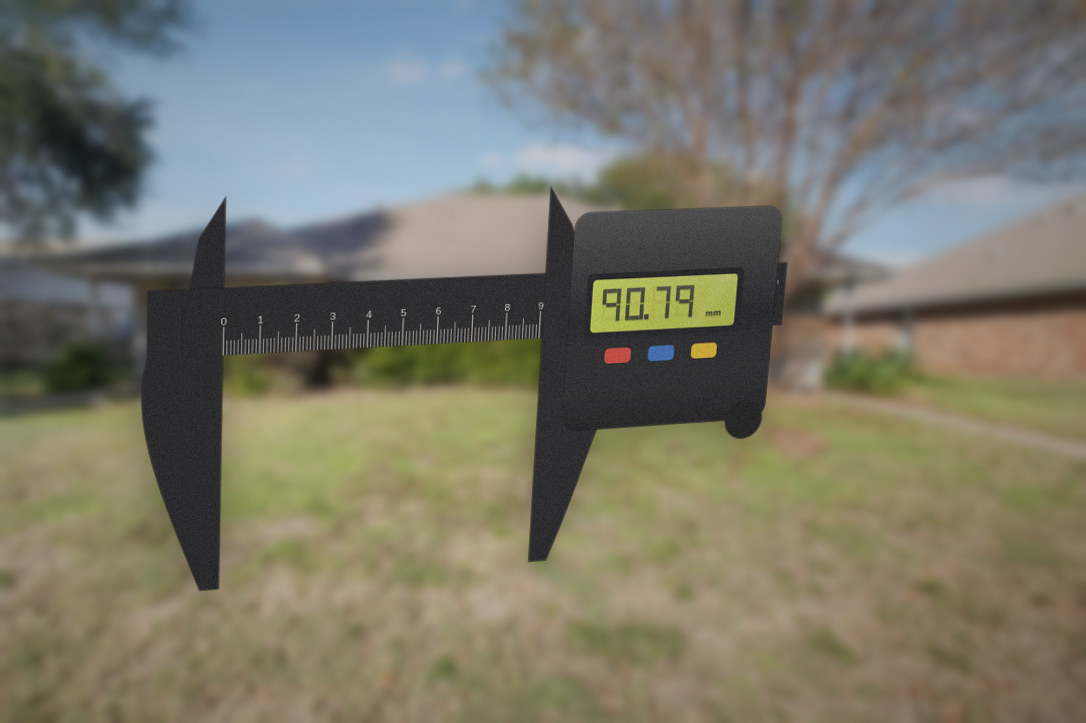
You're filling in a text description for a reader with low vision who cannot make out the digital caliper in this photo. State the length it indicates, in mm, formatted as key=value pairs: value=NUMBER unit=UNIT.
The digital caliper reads value=90.79 unit=mm
